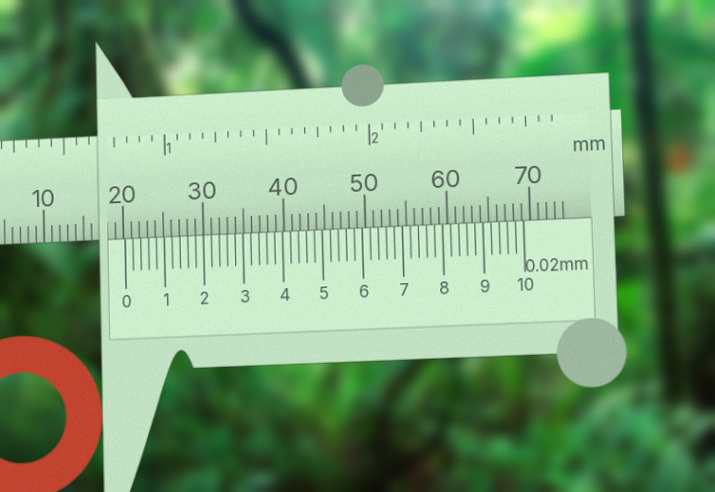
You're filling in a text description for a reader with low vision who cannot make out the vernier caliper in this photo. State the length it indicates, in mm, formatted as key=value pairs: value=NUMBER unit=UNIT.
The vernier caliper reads value=20.2 unit=mm
